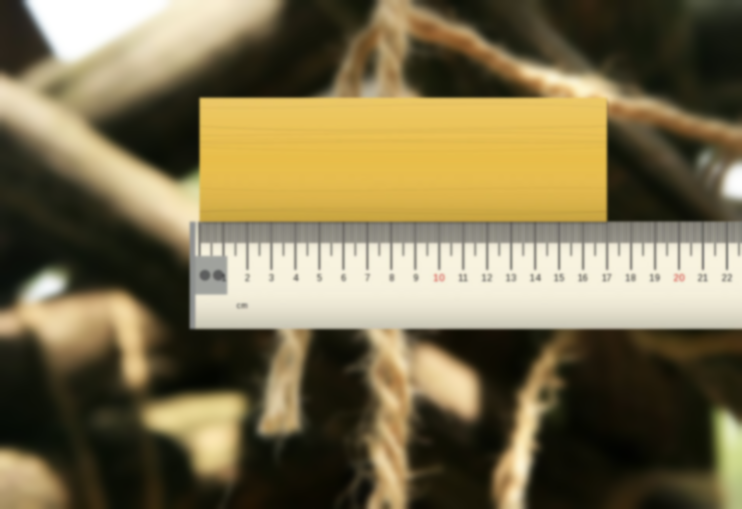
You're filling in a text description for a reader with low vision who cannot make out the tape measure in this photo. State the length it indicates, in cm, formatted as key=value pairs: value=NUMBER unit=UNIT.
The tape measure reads value=17 unit=cm
